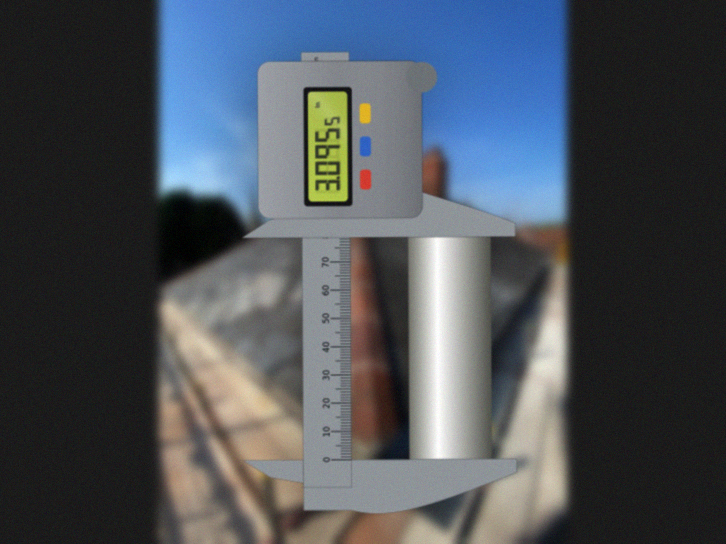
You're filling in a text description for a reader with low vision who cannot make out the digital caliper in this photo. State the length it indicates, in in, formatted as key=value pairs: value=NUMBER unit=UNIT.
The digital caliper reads value=3.0955 unit=in
